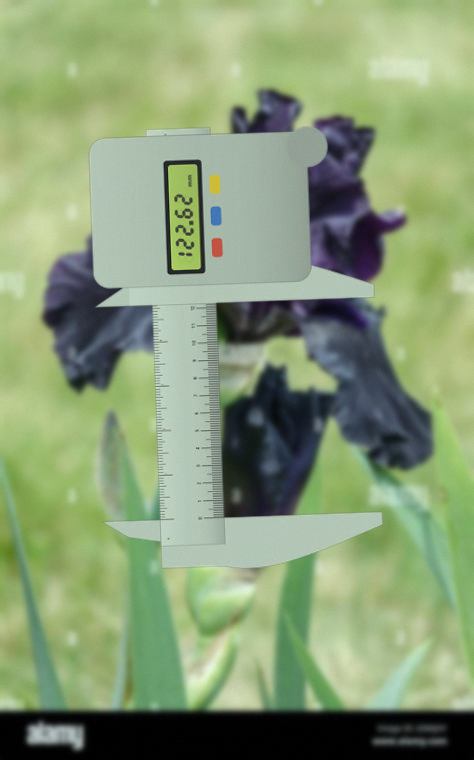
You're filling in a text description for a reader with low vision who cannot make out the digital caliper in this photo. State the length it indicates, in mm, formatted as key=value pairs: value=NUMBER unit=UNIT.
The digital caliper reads value=122.62 unit=mm
